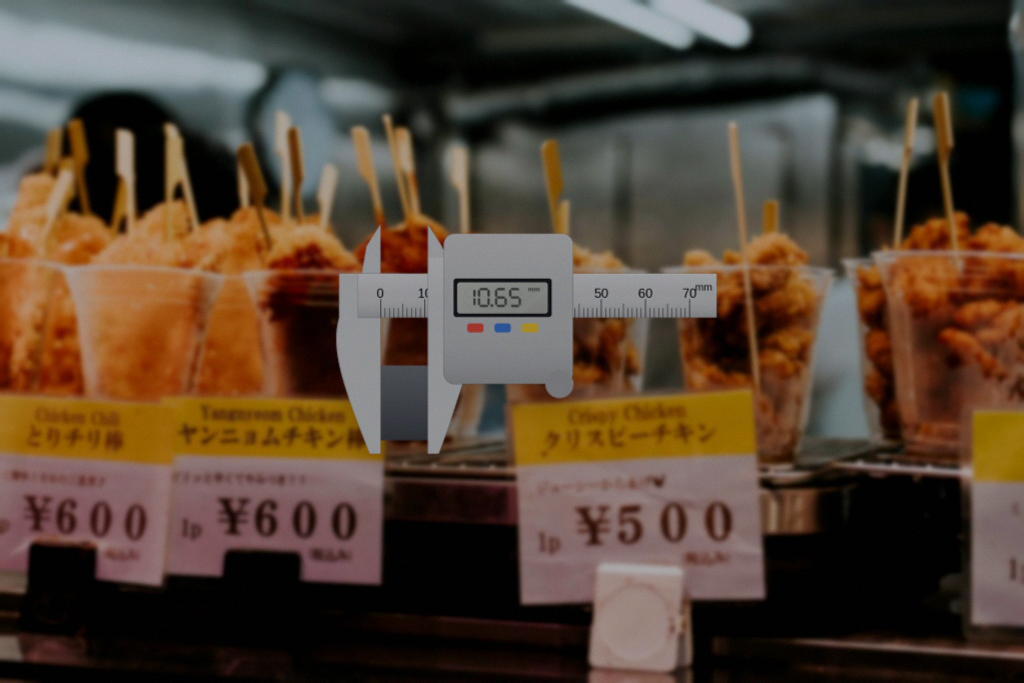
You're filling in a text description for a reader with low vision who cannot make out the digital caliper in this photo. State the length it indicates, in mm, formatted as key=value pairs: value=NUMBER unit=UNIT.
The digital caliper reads value=10.65 unit=mm
